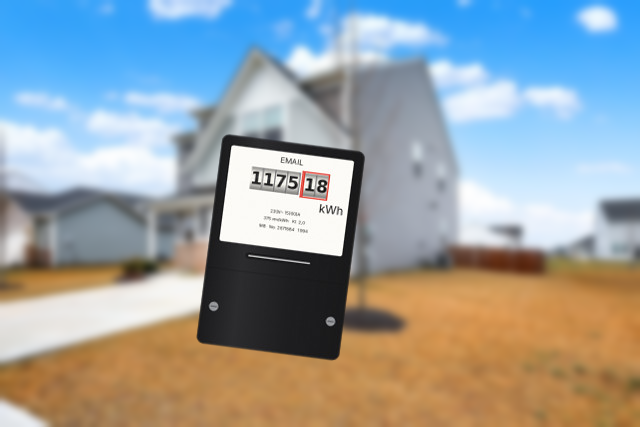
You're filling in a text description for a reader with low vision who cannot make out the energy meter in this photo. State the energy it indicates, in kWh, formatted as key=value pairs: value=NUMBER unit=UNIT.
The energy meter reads value=1175.18 unit=kWh
